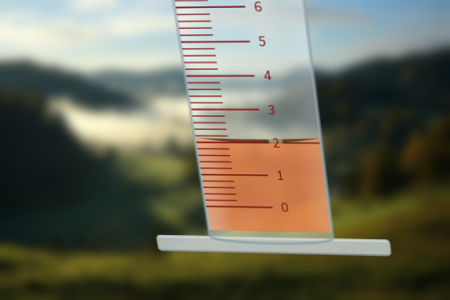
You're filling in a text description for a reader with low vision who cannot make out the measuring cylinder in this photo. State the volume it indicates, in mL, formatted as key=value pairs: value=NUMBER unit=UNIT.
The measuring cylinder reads value=2 unit=mL
